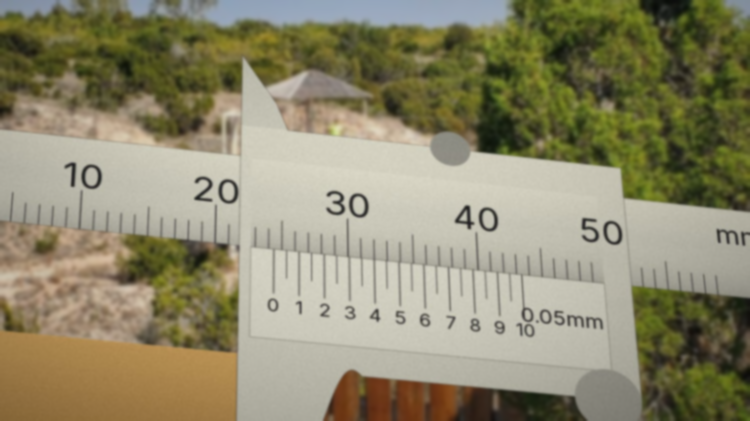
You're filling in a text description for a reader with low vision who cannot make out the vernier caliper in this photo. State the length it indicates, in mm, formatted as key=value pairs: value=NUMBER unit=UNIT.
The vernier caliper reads value=24.4 unit=mm
